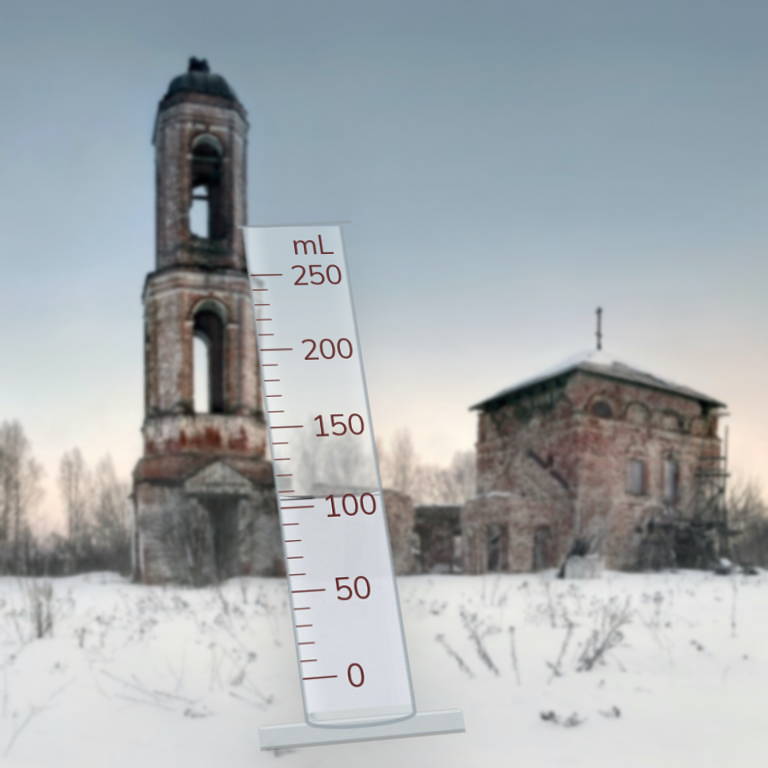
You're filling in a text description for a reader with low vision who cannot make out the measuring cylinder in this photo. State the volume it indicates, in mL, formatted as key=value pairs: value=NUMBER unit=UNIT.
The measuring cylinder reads value=105 unit=mL
